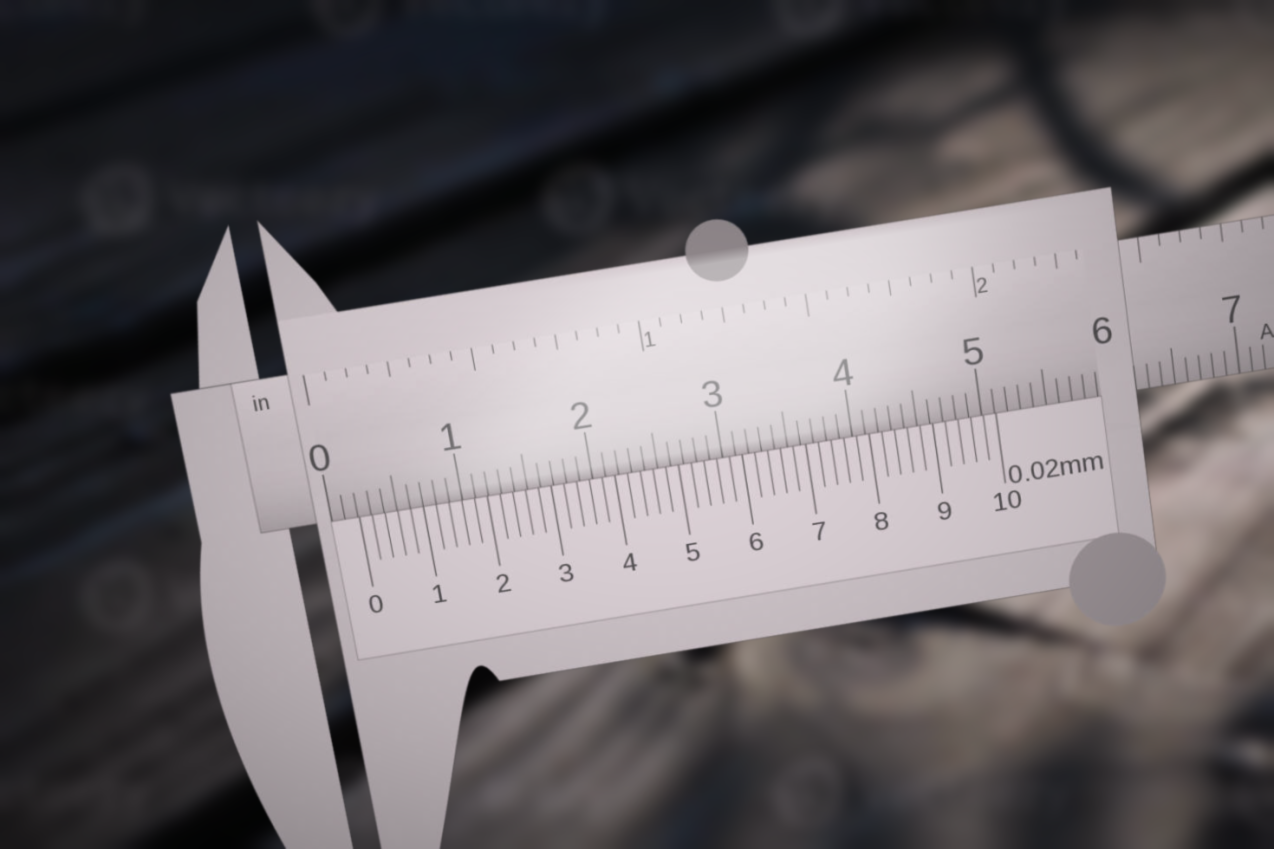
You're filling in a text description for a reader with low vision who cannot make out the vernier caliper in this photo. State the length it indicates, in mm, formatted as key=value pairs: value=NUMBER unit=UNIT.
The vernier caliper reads value=2.1 unit=mm
